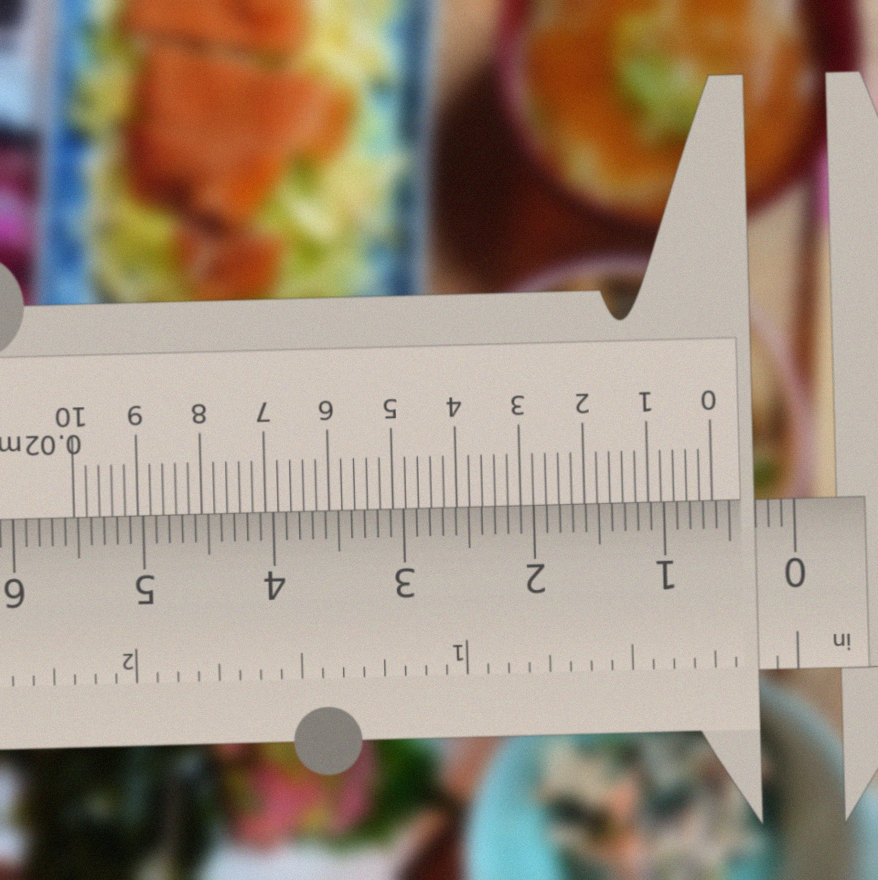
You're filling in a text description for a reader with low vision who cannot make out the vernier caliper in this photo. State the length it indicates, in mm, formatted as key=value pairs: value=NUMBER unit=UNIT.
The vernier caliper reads value=6.3 unit=mm
